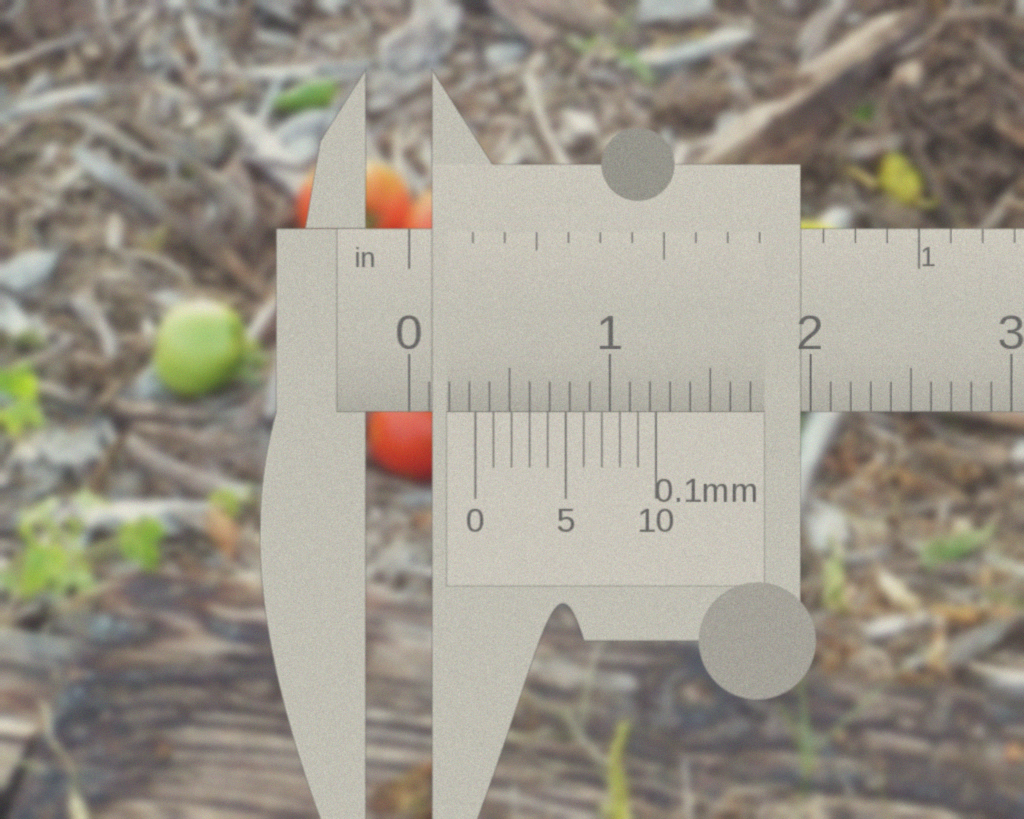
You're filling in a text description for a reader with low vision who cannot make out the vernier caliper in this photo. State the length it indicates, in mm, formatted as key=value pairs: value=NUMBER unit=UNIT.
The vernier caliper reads value=3.3 unit=mm
